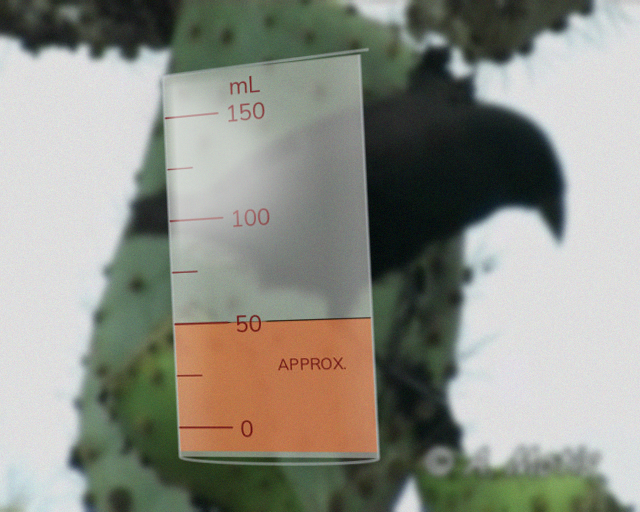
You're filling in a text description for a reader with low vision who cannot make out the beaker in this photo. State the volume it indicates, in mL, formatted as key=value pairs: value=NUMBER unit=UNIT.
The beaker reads value=50 unit=mL
